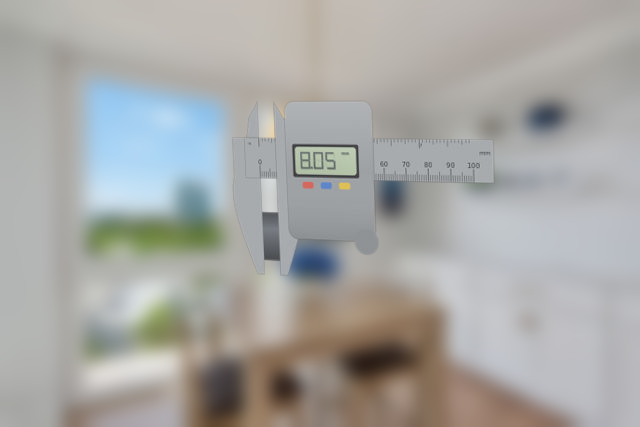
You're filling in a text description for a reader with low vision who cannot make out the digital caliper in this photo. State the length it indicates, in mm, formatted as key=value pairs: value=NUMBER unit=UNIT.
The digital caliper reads value=8.05 unit=mm
